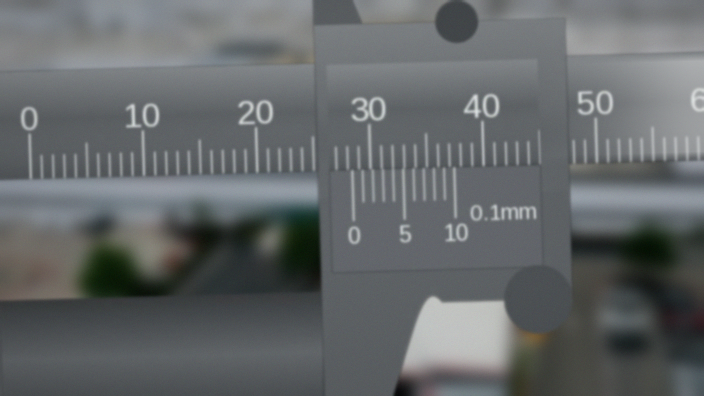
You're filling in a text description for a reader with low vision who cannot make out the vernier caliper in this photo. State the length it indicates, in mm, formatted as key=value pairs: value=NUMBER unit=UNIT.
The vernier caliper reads value=28.4 unit=mm
